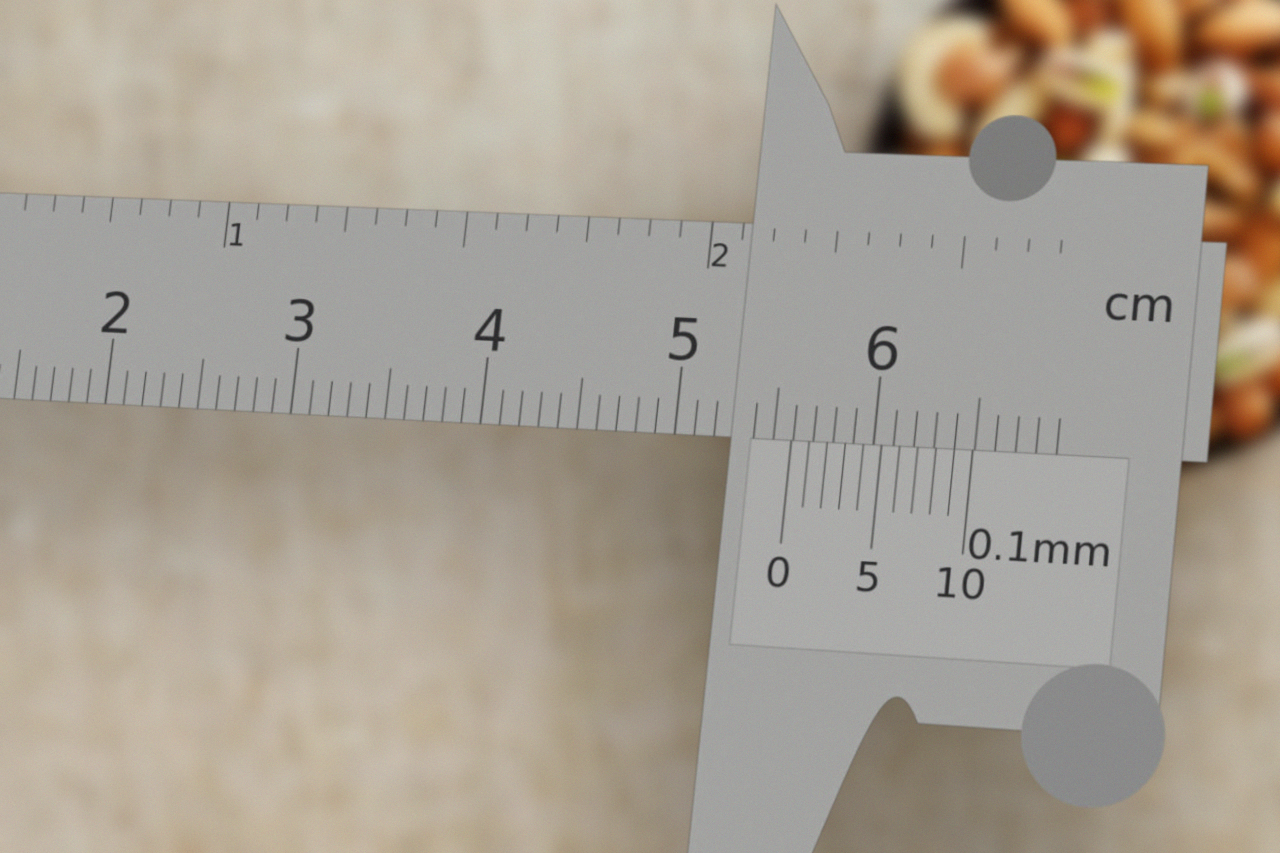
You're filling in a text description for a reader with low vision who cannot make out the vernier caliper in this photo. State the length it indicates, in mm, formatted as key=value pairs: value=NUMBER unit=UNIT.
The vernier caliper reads value=55.9 unit=mm
